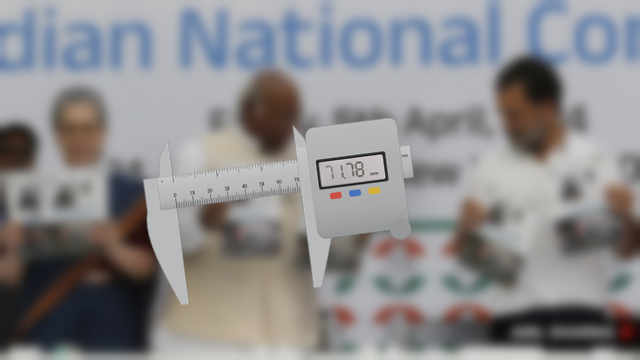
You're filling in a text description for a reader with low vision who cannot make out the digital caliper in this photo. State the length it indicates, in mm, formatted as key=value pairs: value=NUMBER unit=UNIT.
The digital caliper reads value=71.78 unit=mm
